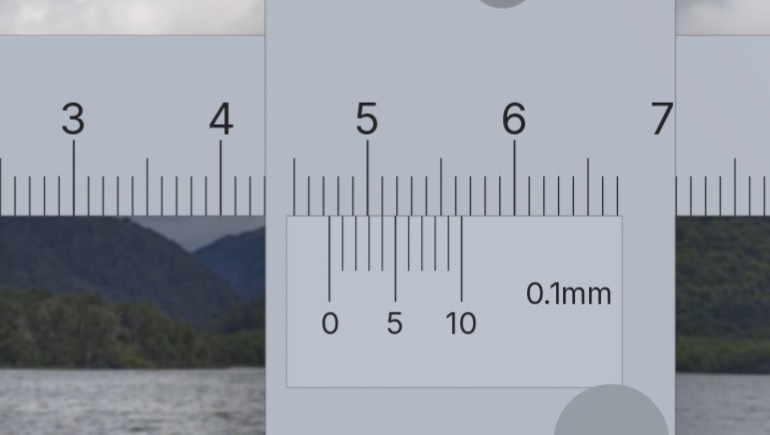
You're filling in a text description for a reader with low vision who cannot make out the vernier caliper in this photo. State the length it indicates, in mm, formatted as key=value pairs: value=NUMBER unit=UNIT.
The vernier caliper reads value=47.4 unit=mm
